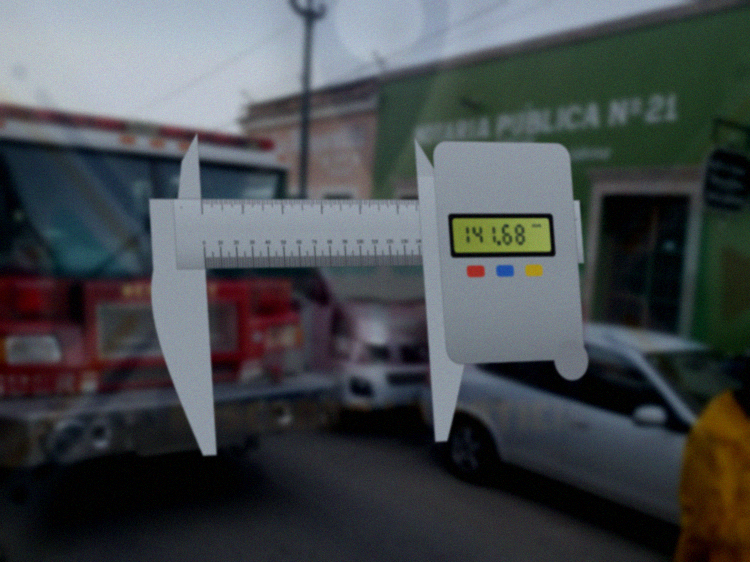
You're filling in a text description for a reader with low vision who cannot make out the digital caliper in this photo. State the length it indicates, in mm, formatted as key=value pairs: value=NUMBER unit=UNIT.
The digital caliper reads value=141.68 unit=mm
